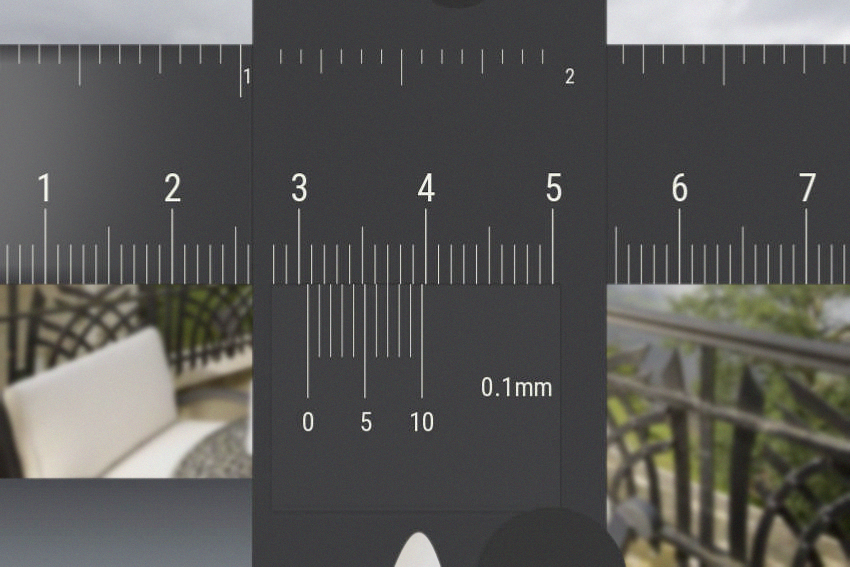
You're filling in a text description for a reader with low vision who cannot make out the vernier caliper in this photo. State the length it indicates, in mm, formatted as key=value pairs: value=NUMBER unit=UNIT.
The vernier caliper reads value=30.7 unit=mm
